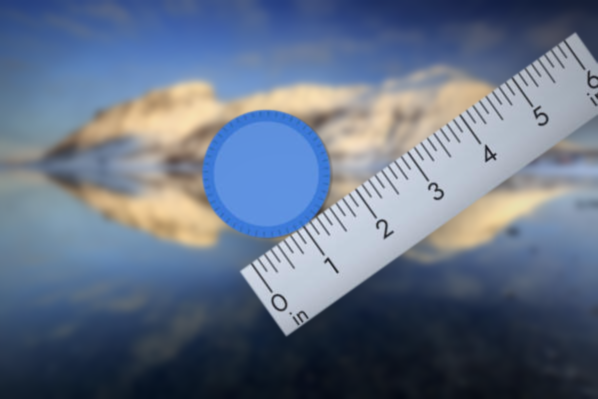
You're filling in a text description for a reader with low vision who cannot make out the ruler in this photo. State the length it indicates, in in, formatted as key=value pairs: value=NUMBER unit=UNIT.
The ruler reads value=2 unit=in
